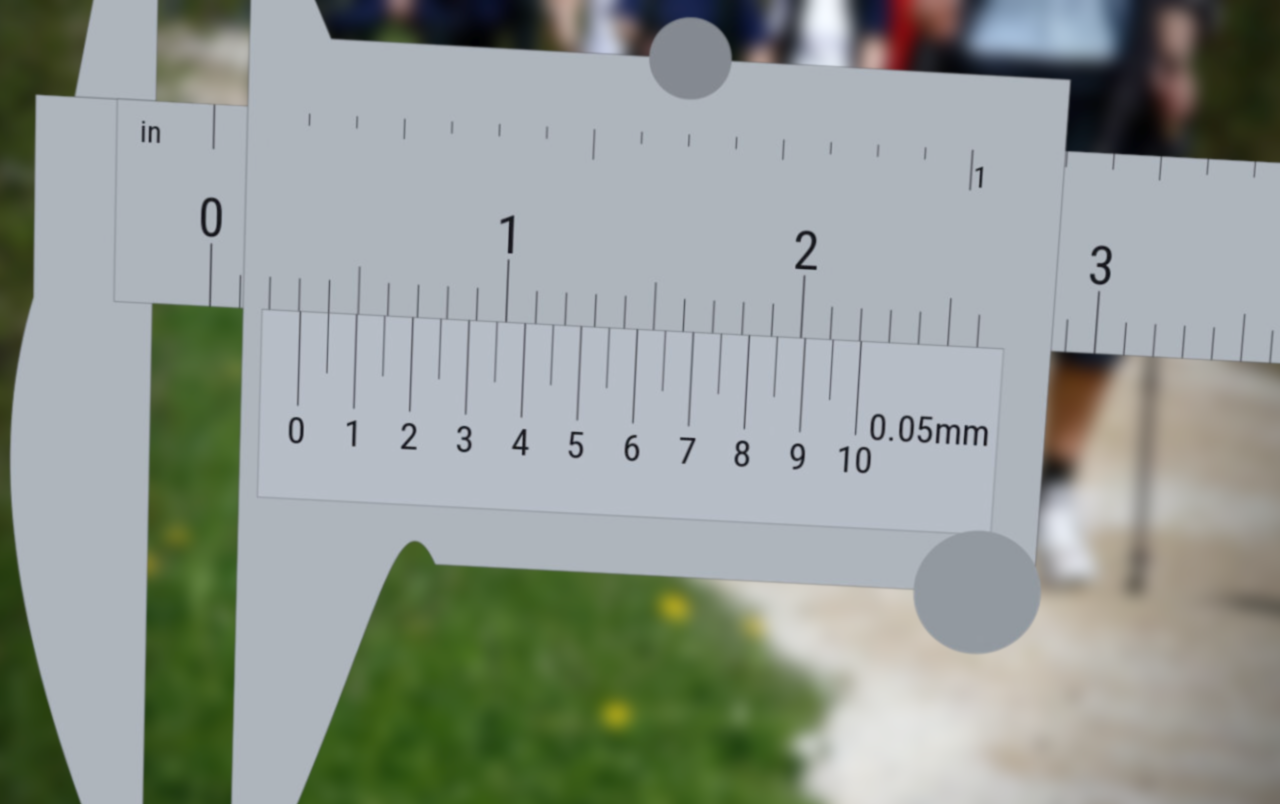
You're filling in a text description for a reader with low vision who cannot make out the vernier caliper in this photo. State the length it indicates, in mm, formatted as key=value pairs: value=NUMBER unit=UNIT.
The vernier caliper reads value=3.05 unit=mm
